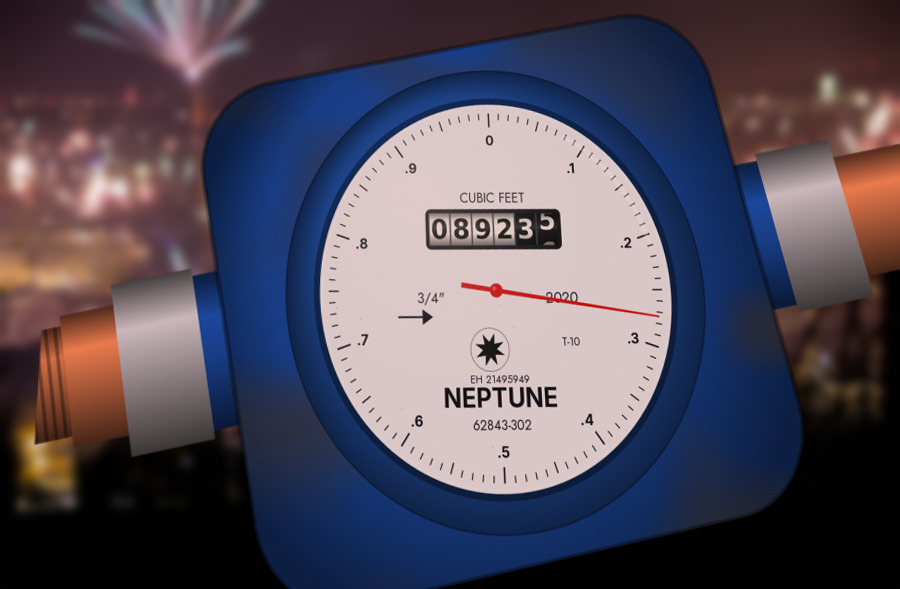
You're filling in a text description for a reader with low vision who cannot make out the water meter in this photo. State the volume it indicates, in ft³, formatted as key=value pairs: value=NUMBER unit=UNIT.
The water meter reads value=89235.27 unit=ft³
